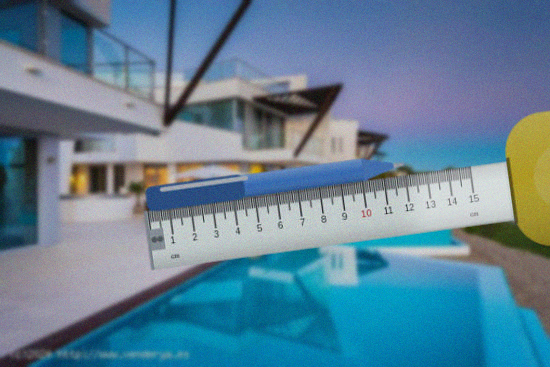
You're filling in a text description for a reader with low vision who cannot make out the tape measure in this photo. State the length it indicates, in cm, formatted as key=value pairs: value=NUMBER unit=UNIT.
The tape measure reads value=12 unit=cm
